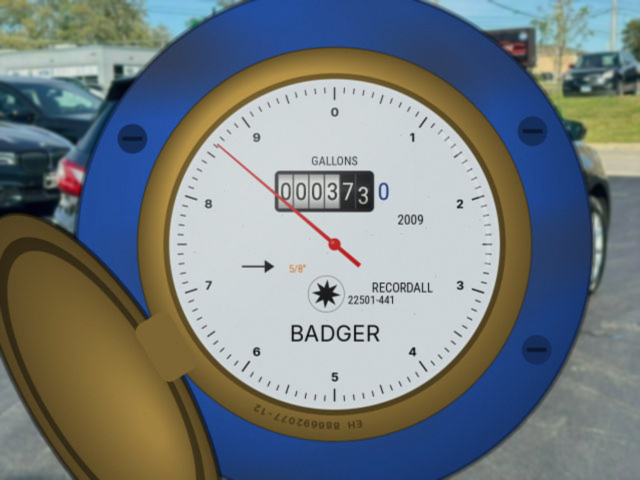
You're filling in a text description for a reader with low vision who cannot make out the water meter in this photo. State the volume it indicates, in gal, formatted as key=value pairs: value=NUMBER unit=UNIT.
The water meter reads value=3728.6 unit=gal
